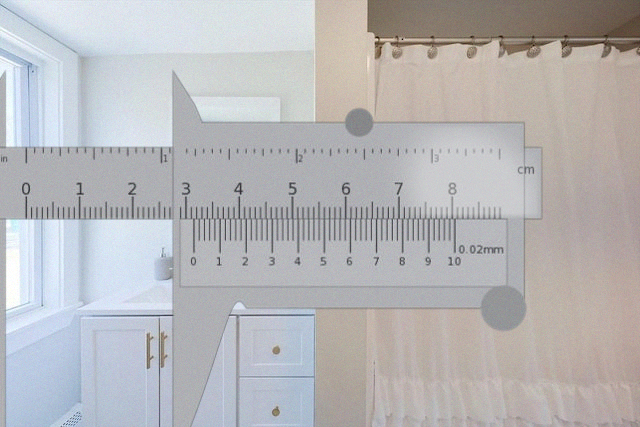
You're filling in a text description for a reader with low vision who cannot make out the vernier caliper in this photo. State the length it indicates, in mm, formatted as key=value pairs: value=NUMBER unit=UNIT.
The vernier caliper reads value=31.5 unit=mm
